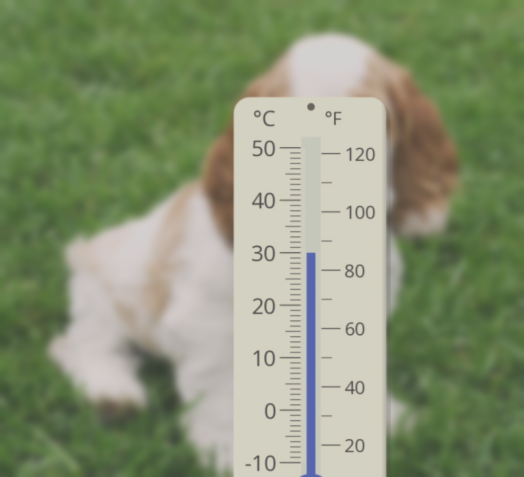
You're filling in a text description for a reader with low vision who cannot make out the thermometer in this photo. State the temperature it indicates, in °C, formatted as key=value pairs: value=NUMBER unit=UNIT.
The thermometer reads value=30 unit=°C
